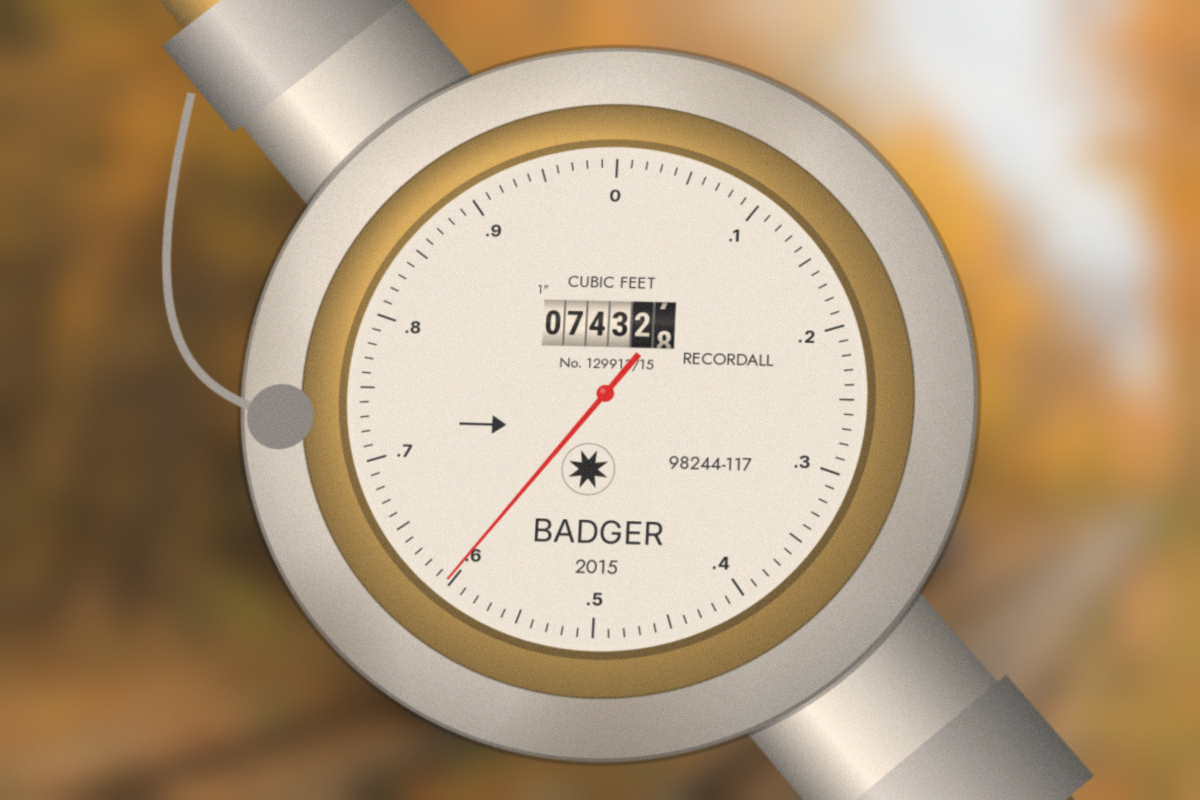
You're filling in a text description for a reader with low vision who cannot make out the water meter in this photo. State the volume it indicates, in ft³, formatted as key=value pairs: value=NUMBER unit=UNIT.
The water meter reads value=74327.60 unit=ft³
